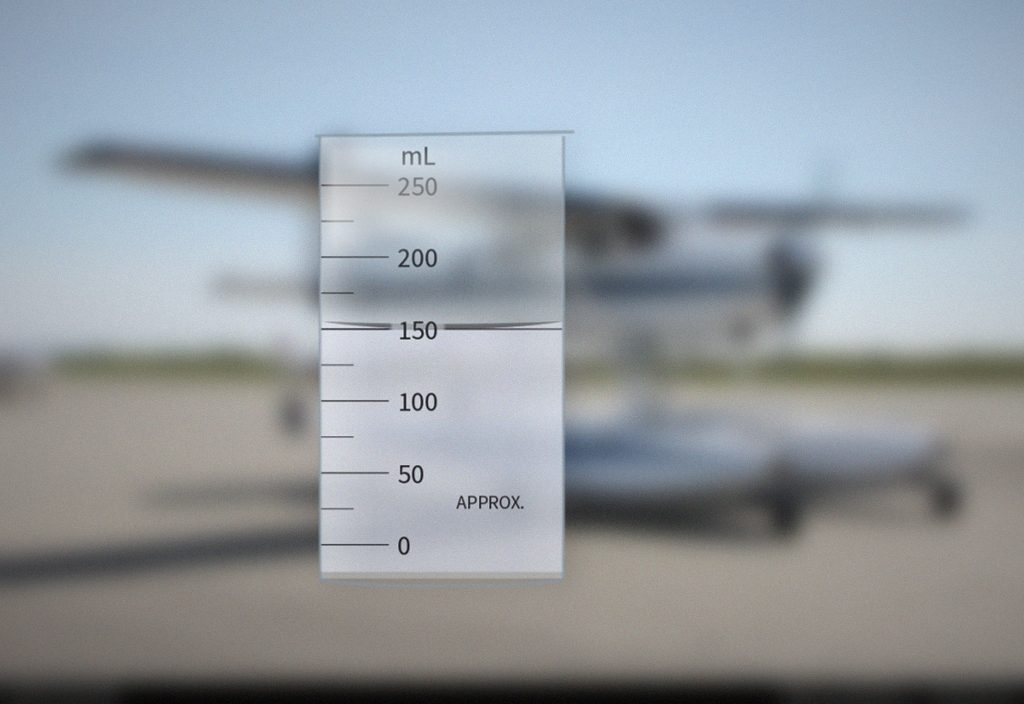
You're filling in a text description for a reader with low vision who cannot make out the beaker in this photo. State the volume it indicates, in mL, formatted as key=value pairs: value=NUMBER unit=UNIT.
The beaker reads value=150 unit=mL
